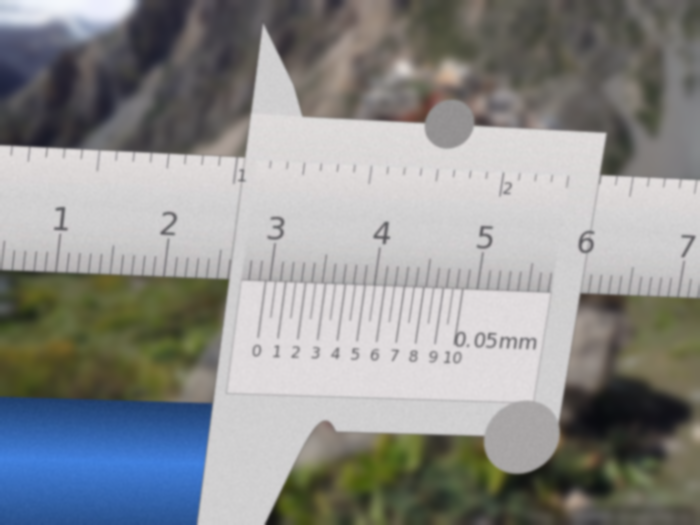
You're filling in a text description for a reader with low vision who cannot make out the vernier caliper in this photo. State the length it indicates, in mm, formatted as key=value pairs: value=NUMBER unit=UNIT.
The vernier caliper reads value=29.6 unit=mm
